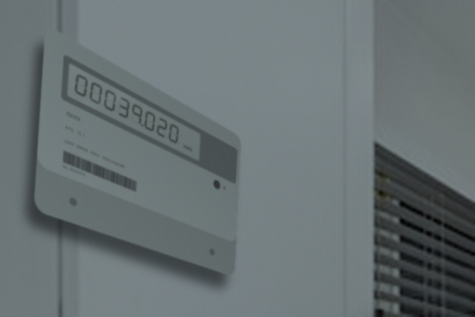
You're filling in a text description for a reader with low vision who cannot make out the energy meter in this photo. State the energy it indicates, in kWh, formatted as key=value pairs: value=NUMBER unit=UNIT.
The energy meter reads value=39.020 unit=kWh
